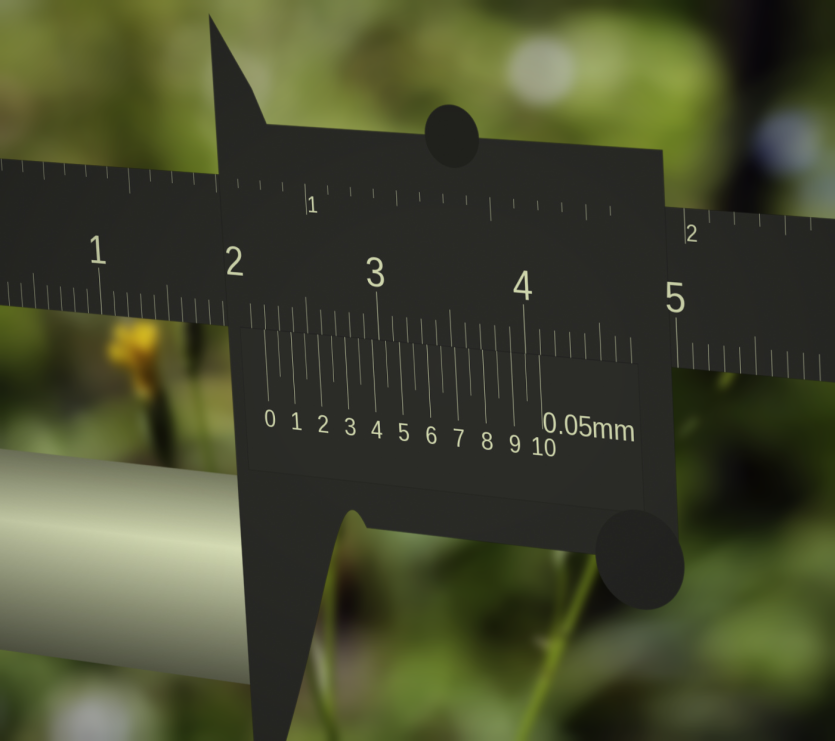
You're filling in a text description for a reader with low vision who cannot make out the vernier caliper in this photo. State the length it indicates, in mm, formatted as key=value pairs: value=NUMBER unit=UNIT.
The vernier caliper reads value=21.9 unit=mm
